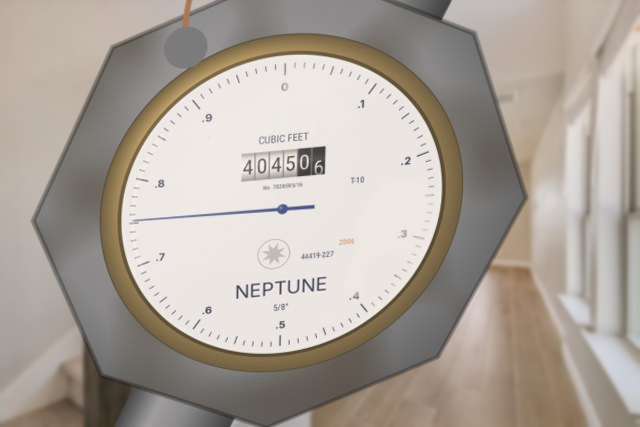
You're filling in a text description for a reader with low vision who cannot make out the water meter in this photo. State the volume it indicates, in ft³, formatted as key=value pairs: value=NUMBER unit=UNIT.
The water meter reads value=404505.75 unit=ft³
